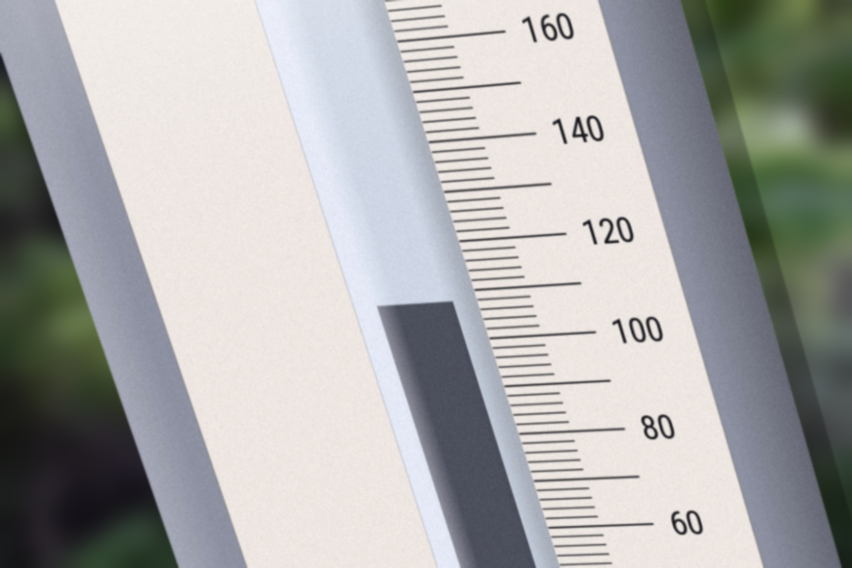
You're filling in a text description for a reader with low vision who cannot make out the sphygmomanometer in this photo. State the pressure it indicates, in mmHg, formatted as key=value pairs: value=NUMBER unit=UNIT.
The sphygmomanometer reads value=108 unit=mmHg
